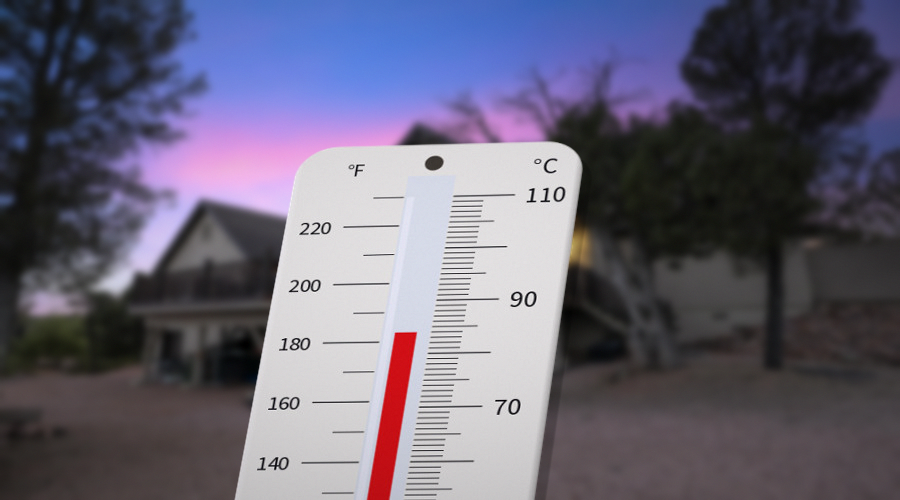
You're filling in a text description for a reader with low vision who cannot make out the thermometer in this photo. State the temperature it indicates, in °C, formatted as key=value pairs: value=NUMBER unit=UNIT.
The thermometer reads value=84 unit=°C
